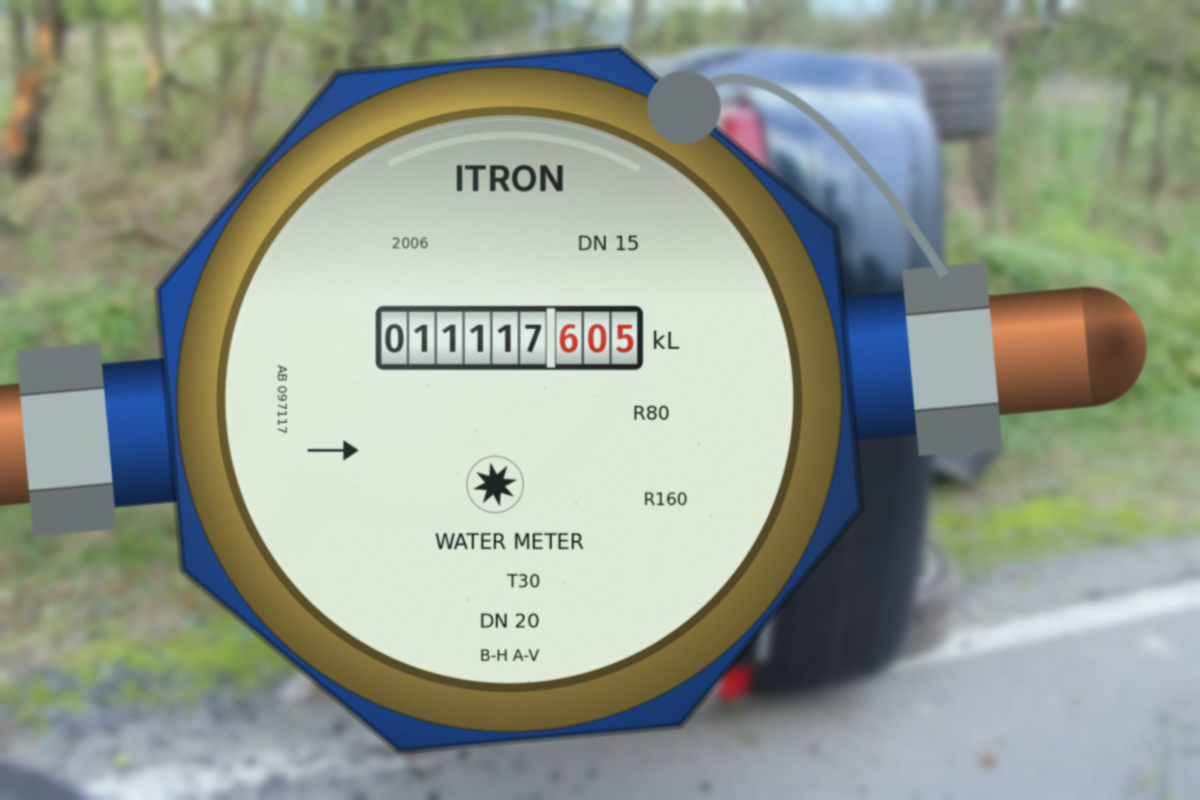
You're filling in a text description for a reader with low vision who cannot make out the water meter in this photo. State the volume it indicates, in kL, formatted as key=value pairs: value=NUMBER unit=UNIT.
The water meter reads value=11117.605 unit=kL
